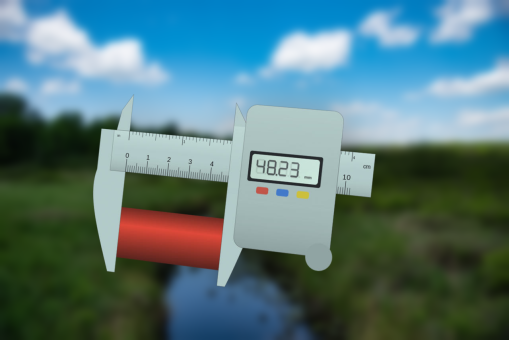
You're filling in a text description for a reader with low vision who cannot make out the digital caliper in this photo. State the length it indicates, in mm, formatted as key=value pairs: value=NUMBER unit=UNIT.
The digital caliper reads value=48.23 unit=mm
